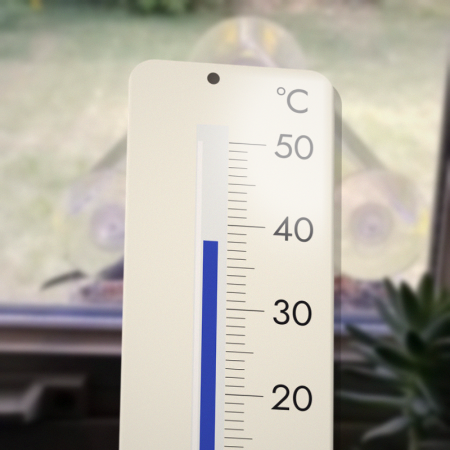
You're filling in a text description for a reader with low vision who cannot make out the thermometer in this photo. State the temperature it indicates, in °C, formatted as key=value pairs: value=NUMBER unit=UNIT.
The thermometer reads value=38 unit=°C
